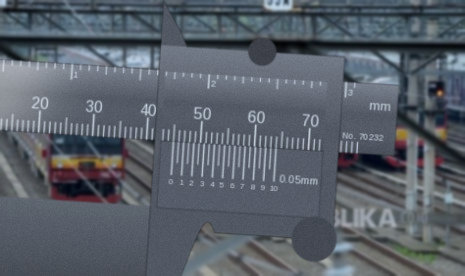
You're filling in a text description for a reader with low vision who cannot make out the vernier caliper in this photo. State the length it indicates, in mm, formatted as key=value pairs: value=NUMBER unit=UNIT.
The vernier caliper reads value=45.0 unit=mm
